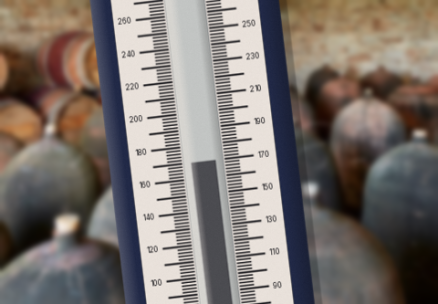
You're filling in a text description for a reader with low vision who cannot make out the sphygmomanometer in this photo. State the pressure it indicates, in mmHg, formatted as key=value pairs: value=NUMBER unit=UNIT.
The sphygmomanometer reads value=170 unit=mmHg
